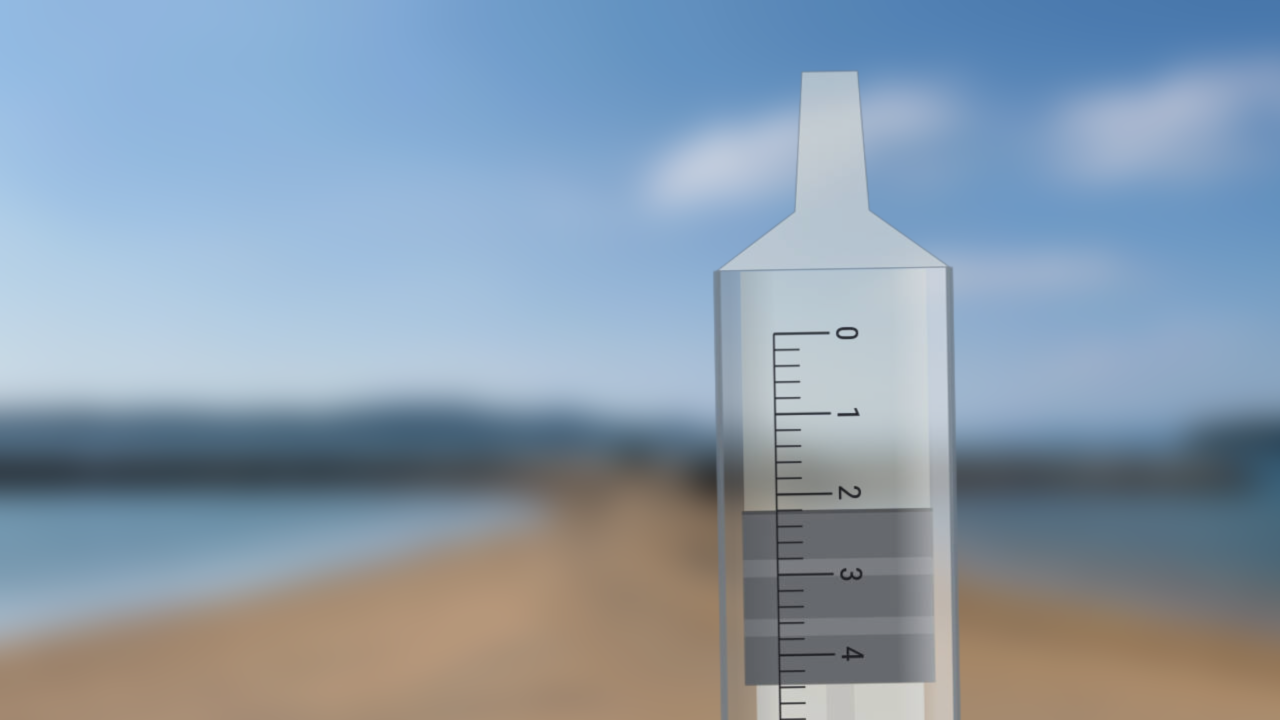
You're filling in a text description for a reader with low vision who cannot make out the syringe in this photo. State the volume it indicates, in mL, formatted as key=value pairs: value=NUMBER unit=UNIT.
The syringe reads value=2.2 unit=mL
